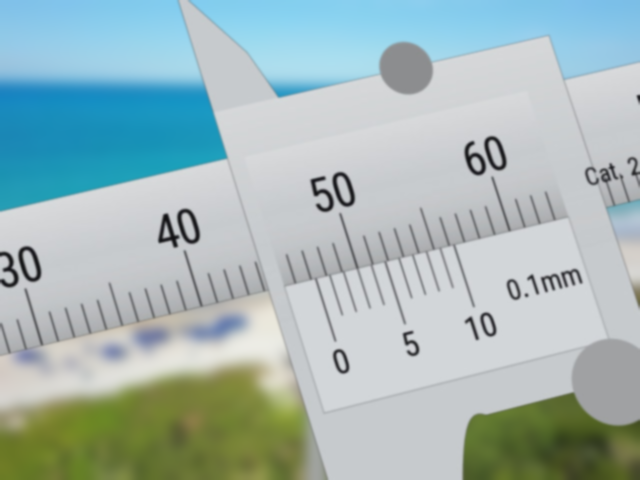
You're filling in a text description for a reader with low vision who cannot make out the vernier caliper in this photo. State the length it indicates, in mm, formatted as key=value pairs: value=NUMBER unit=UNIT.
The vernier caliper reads value=47.3 unit=mm
